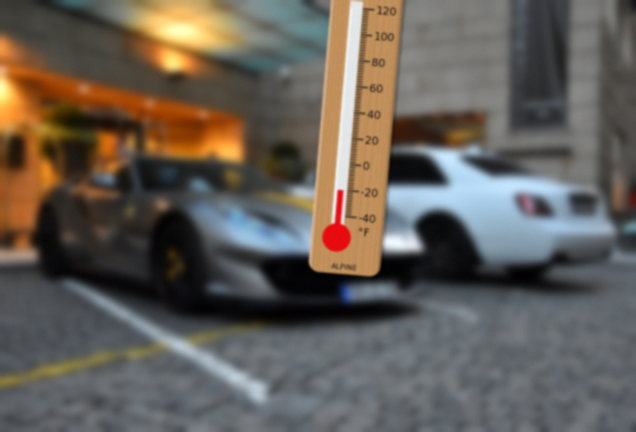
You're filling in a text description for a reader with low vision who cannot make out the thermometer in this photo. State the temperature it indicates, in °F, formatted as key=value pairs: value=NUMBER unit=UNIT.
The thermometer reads value=-20 unit=°F
